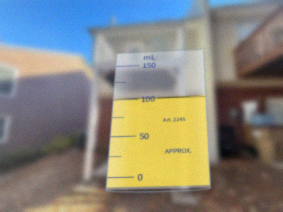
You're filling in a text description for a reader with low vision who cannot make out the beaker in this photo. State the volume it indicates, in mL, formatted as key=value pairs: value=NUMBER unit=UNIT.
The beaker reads value=100 unit=mL
